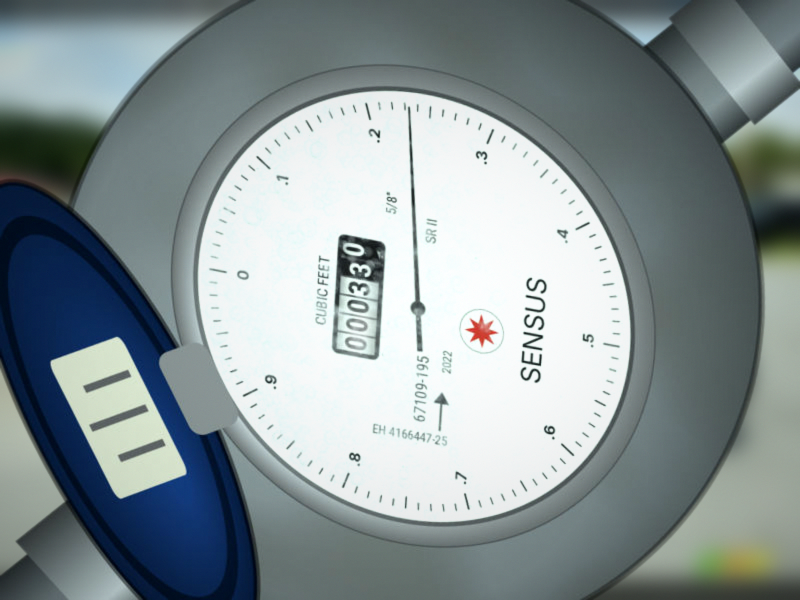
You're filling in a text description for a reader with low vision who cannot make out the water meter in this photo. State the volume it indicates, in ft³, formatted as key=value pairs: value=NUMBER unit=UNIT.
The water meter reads value=330.23 unit=ft³
